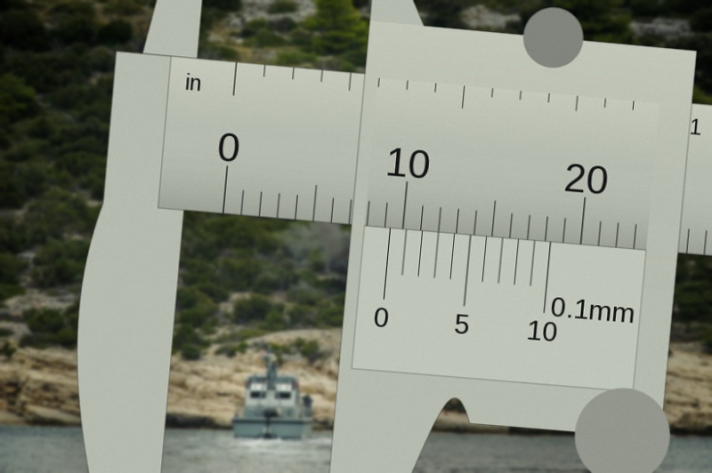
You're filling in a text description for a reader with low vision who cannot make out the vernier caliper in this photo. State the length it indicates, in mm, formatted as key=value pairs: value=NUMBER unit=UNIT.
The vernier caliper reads value=9.3 unit=mm
